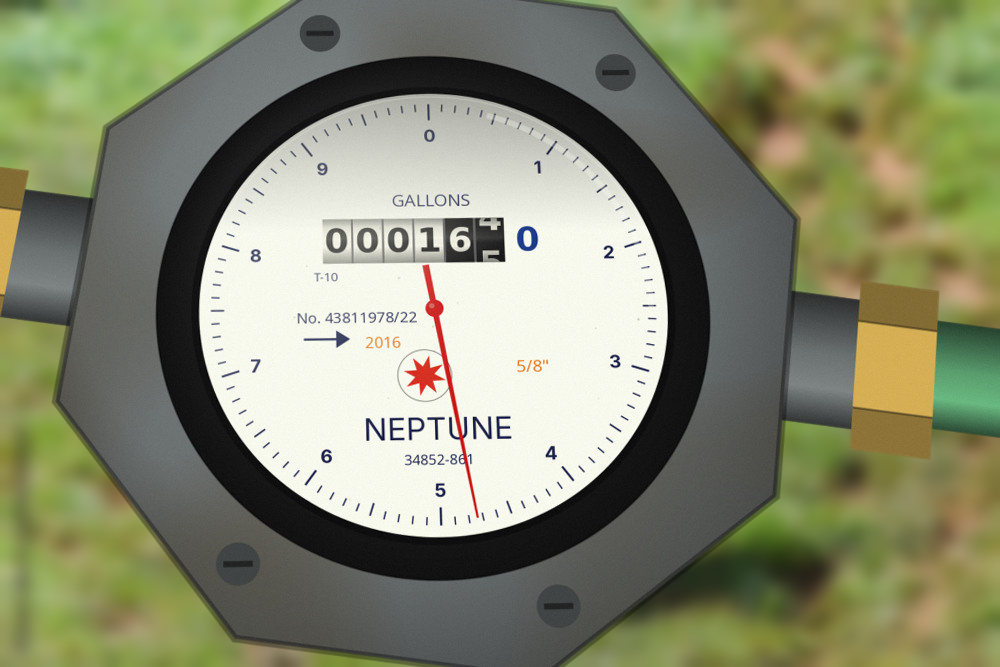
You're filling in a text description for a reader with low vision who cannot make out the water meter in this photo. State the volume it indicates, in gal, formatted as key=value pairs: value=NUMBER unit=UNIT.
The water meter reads value=1644.7 unit=gal
